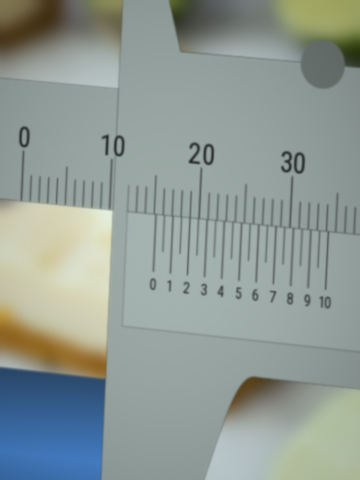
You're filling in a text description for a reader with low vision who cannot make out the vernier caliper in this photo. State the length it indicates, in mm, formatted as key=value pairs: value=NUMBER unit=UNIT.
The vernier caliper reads value=15.2 unit=mm
